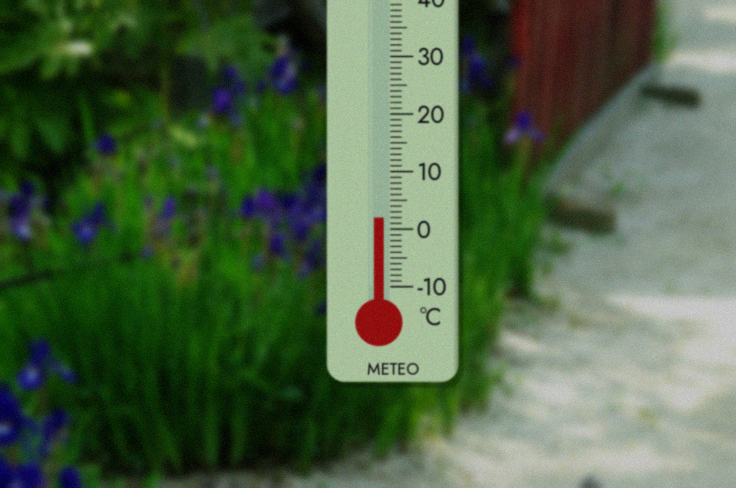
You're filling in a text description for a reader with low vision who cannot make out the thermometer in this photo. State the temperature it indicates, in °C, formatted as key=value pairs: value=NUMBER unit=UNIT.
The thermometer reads value=2 unit=°C
